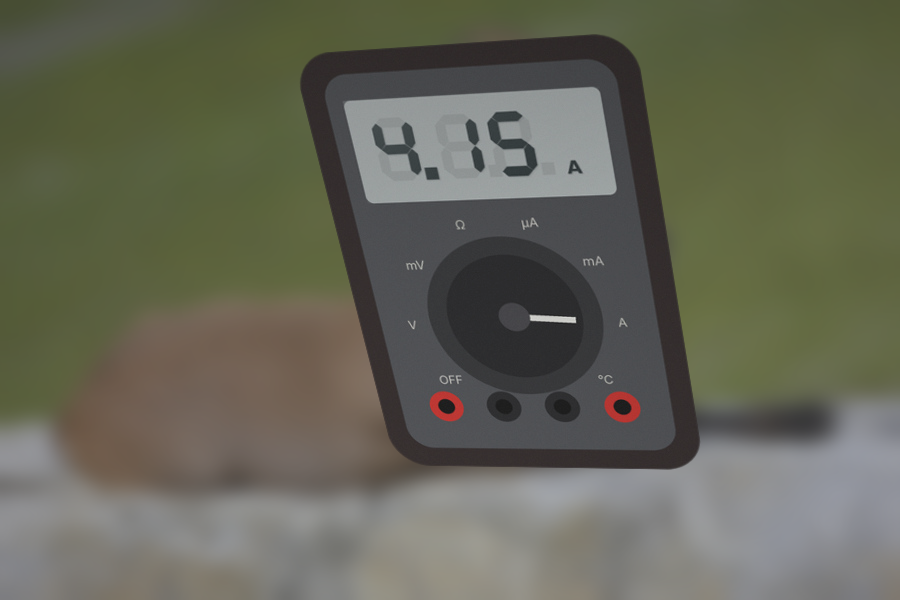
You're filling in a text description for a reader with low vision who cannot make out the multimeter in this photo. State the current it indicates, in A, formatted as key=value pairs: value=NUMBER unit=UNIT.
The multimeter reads value=4.15 unit=A
